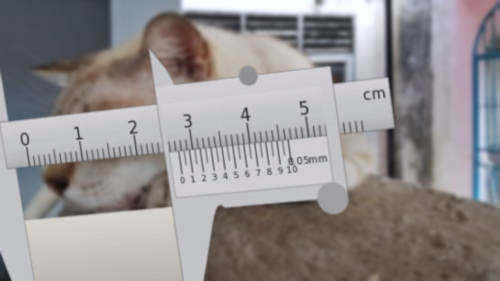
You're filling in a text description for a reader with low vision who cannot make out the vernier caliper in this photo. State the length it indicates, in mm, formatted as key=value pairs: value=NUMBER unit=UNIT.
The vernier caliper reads value=27.5 unit=mm
